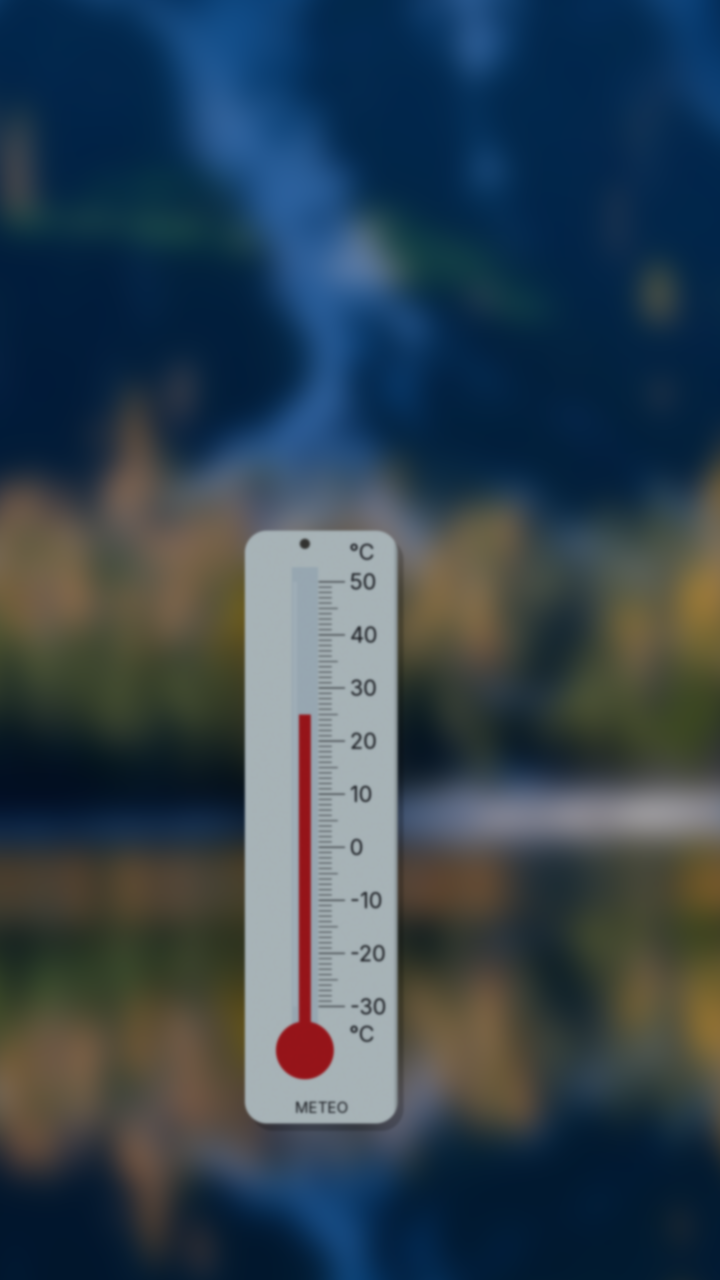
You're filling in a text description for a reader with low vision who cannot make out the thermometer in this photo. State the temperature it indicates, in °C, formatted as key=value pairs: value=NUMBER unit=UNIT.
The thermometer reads value=25 unit=°C
